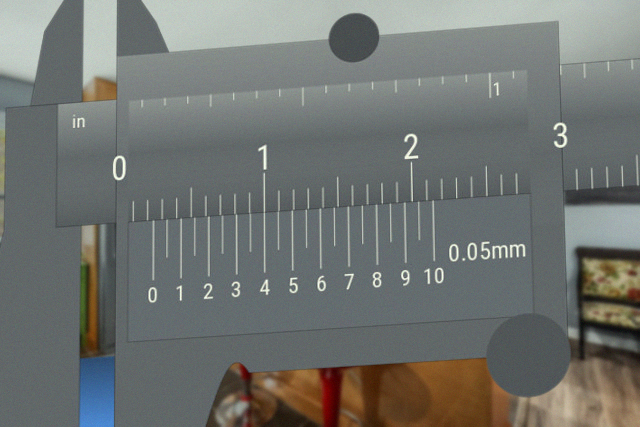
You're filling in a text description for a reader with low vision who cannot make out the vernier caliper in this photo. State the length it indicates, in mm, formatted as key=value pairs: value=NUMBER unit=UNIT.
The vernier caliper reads value=2.4 unit=mm
